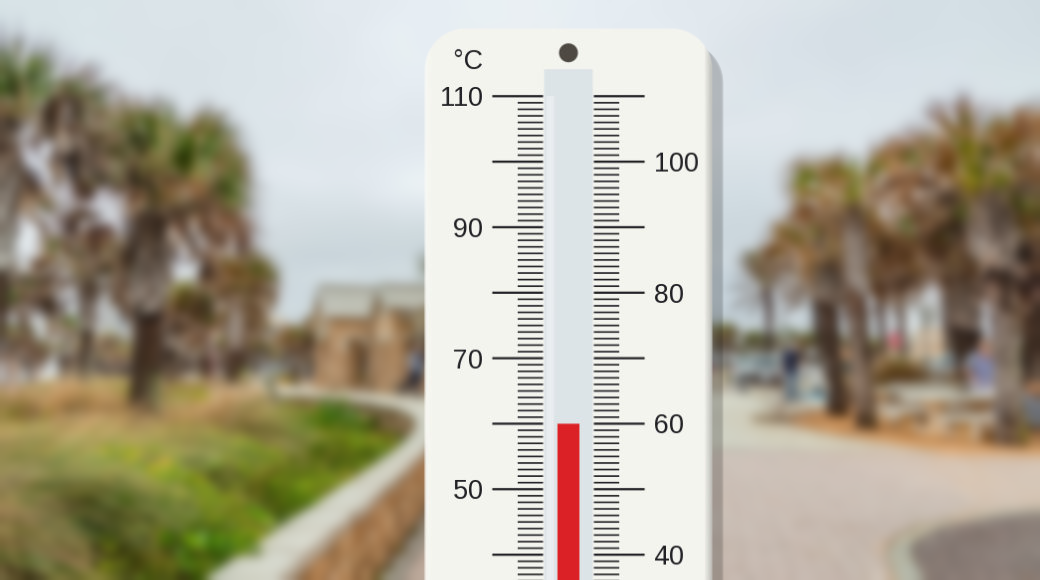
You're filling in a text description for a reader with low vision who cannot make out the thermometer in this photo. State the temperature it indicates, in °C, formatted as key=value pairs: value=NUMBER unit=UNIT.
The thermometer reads value=60 unit=°C
